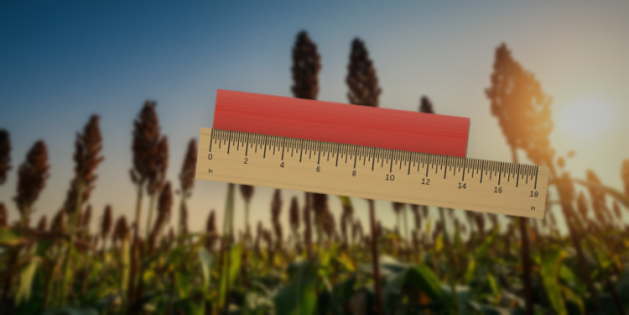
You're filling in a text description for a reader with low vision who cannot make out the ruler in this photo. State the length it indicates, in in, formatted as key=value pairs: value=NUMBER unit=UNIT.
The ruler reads value=14 unit=in
